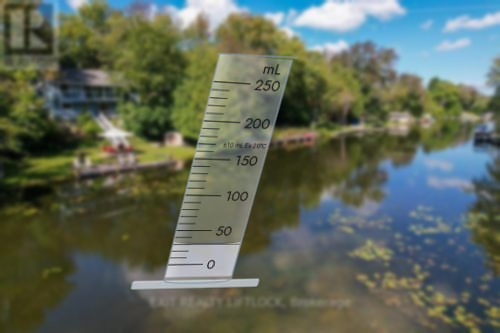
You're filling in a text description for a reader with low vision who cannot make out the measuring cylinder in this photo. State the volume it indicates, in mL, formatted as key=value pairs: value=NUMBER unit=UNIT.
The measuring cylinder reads value=30 unit=mL
